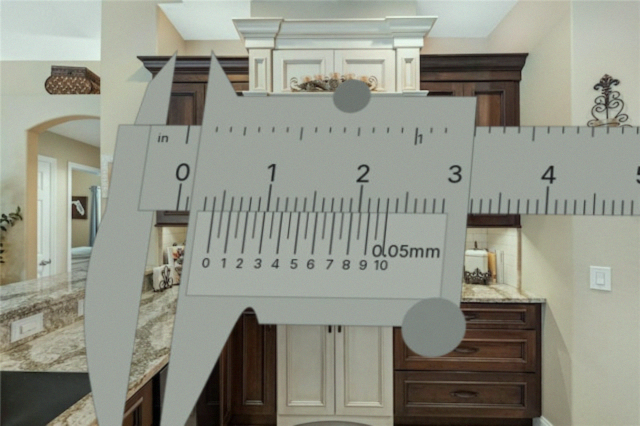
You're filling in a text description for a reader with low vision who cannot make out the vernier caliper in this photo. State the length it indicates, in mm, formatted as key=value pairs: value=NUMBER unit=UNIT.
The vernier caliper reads value=4.0 unit=mm
